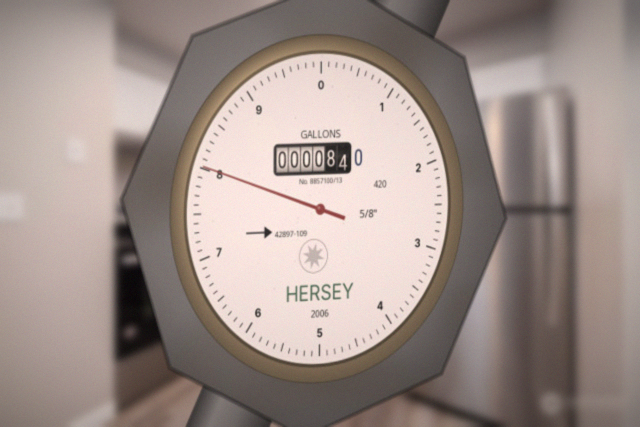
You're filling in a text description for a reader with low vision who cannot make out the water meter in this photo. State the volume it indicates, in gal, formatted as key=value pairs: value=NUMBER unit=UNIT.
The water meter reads value=838.0 unit=gal
